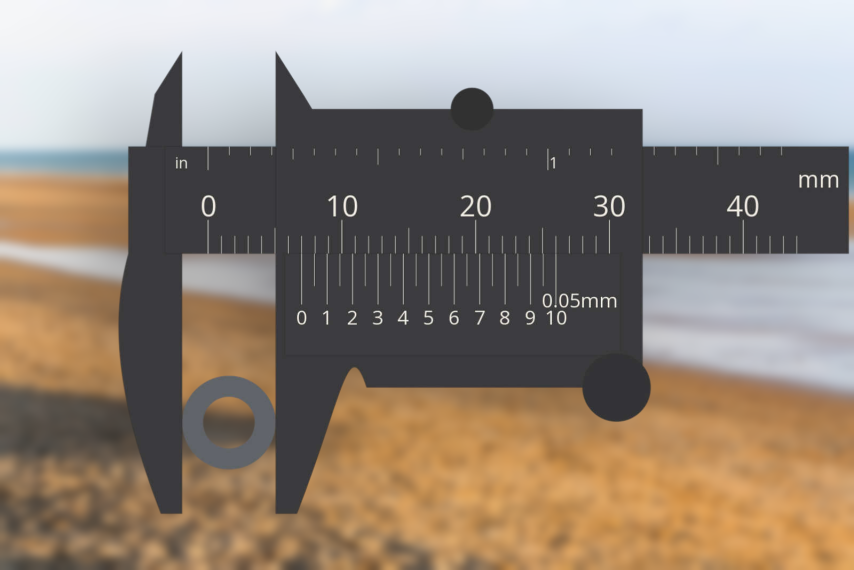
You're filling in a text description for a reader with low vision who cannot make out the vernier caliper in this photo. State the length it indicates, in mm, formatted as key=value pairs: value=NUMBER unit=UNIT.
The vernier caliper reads value=7.0 unit=mm
